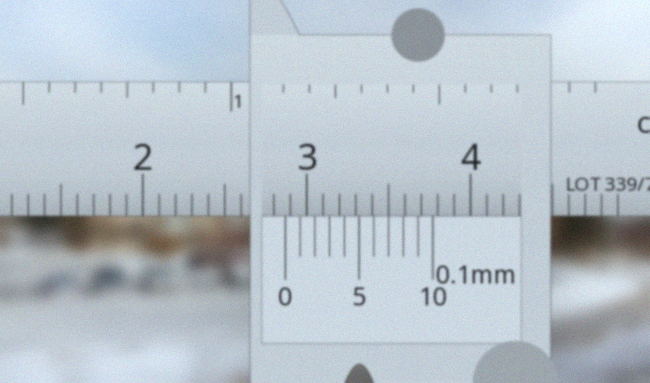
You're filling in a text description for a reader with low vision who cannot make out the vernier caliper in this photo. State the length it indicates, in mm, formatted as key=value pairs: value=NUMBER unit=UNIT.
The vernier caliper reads value=28.7 unit=mm
